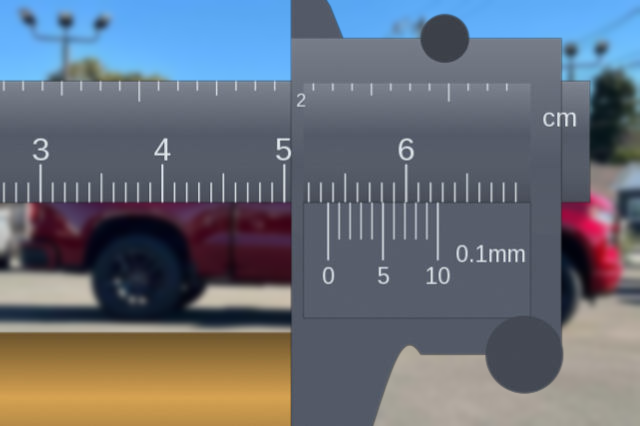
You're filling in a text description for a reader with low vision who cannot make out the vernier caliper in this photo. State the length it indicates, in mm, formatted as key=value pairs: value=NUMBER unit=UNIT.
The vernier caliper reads value=53.6 unit=mm
